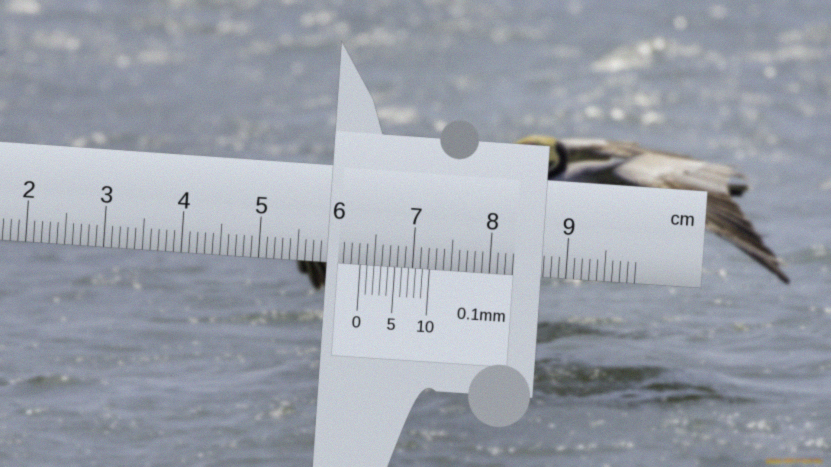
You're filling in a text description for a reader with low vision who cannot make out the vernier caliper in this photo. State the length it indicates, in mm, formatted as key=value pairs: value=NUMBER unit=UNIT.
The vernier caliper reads value=63.2 unit=mm
